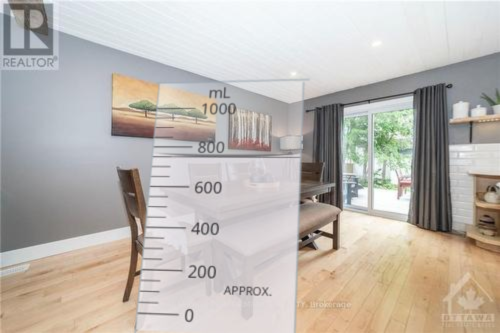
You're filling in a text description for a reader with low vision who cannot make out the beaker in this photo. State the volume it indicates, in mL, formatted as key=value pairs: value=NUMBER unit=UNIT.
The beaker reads value=750 unit=mL
